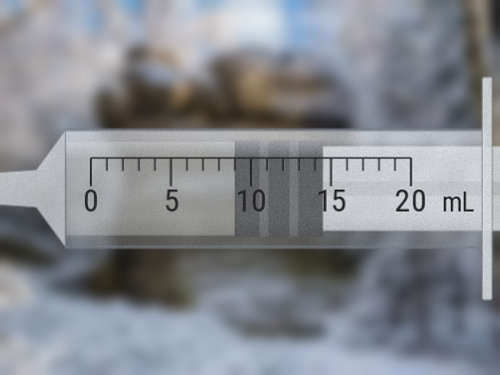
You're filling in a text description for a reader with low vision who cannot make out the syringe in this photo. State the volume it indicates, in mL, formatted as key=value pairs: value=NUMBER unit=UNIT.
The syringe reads value=9 unit=mL
